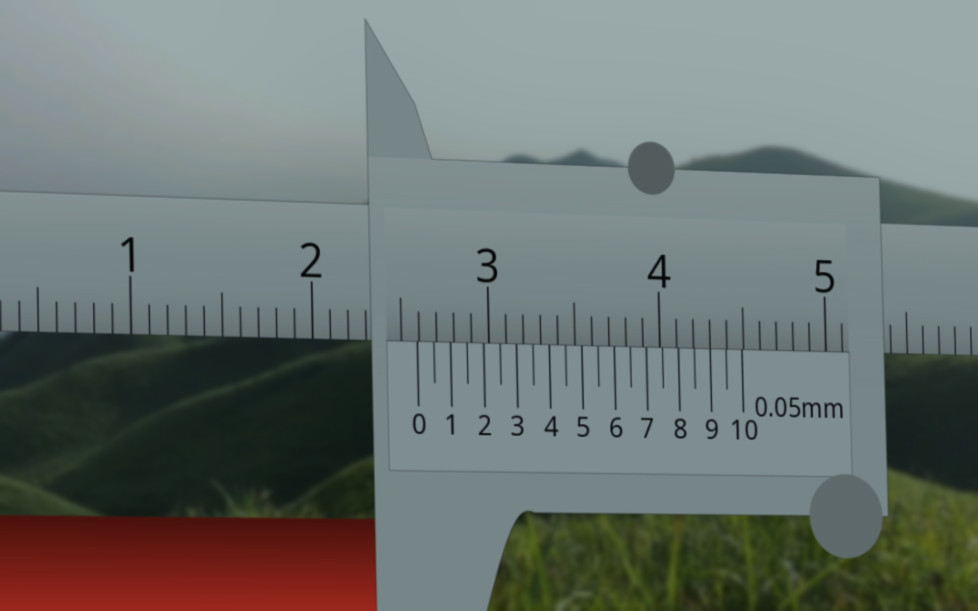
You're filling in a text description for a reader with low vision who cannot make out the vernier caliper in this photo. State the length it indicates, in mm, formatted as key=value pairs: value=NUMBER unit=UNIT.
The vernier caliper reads value=25.9 unit=mm
